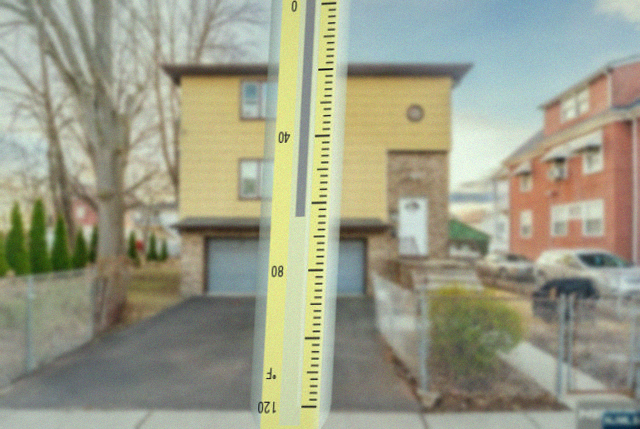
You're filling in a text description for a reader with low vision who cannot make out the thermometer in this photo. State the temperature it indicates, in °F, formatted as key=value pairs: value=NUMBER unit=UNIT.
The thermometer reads value=64 unit=°F
